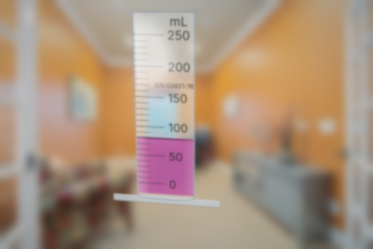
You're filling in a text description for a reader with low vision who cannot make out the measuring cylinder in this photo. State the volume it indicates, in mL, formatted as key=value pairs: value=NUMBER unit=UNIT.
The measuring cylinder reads value=80 unit=mL
